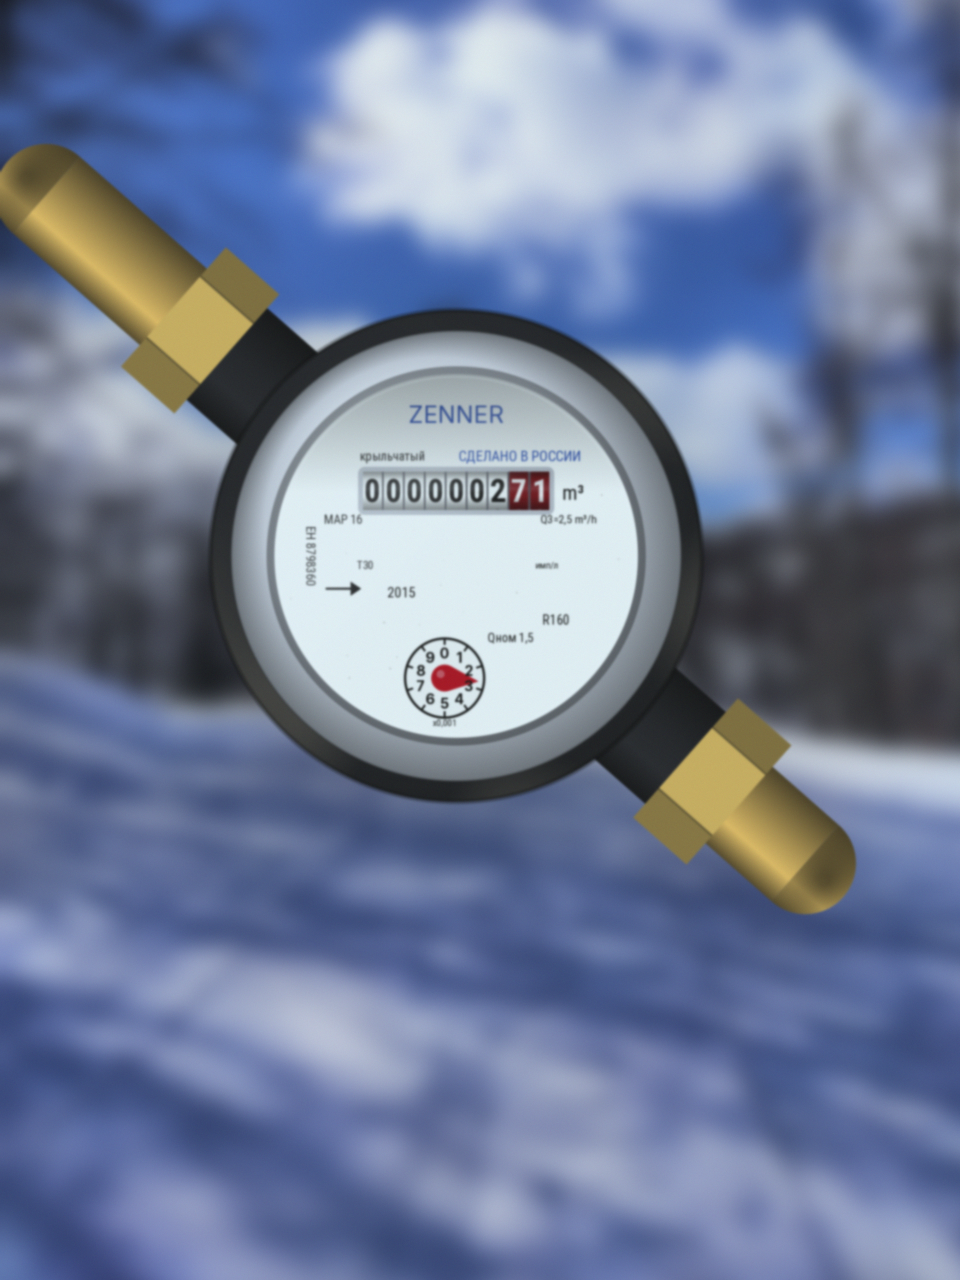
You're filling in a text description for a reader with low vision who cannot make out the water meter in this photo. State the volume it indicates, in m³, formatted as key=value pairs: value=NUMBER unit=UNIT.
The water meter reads value=2.712 unit=m³
